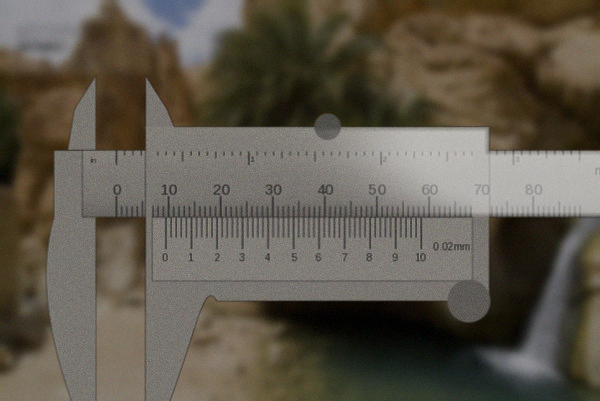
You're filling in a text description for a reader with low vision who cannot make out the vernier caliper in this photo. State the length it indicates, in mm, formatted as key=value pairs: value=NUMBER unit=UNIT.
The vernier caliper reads value=9.5 unit=mm
